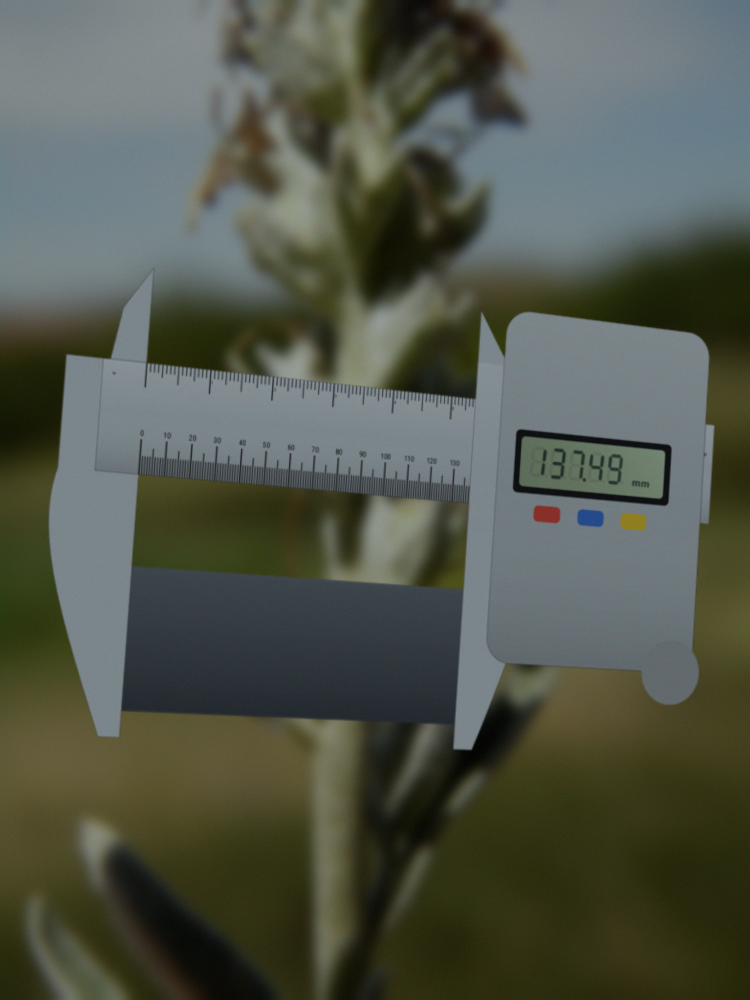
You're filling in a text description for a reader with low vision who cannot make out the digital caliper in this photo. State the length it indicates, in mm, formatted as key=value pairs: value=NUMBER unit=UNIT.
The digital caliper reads value=137.49 unit=mm
